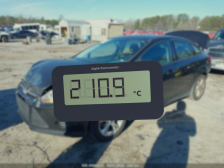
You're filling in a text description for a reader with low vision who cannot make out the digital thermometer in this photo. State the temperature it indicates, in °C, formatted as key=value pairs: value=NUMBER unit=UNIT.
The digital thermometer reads value=210.9 unit=°C
